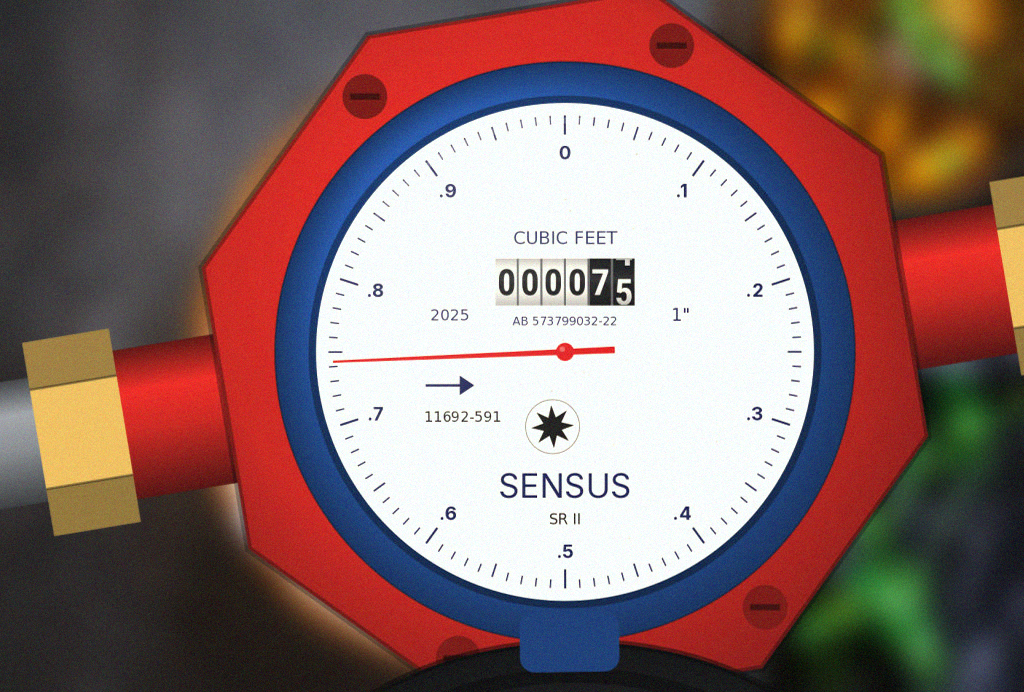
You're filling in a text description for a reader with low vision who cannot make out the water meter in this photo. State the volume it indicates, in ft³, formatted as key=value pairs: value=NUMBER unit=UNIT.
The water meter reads value=74.74 unit=ft³
